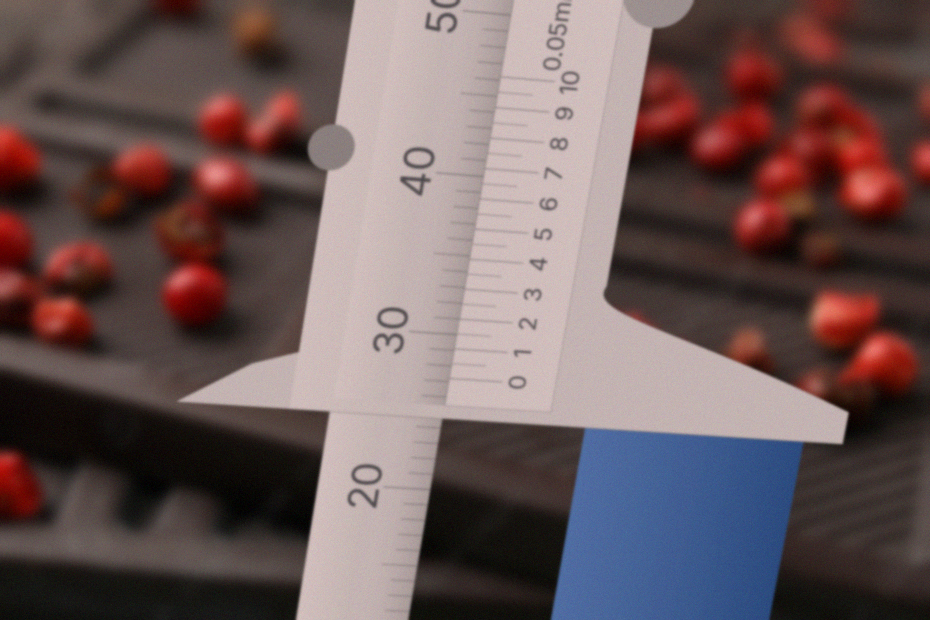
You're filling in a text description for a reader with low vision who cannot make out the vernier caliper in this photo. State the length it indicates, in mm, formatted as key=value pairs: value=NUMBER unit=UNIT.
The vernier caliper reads value=27.2 unit=mm
